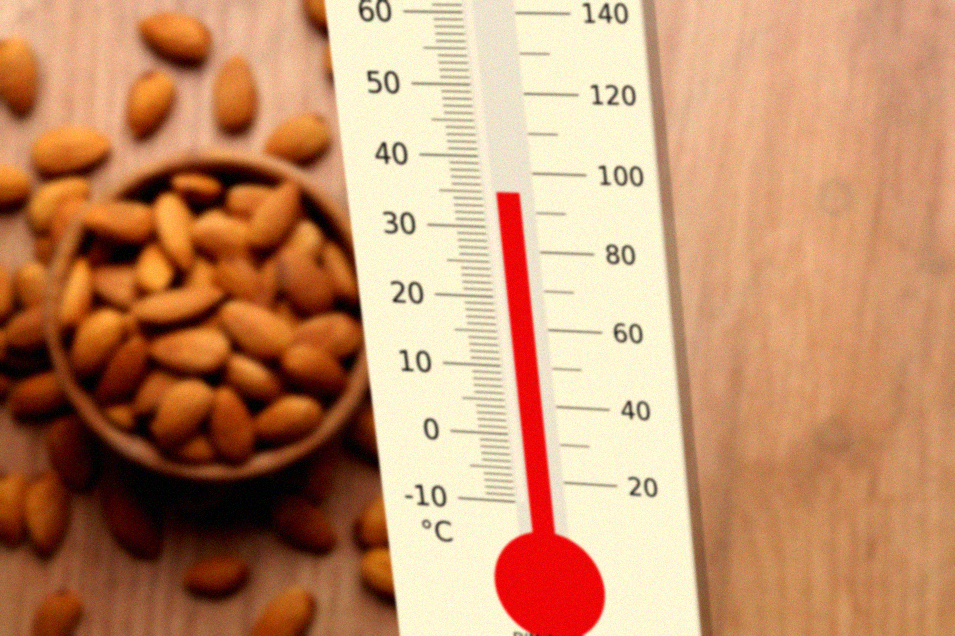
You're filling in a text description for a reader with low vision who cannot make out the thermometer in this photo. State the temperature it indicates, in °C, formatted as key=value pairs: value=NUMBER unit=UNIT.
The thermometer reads value=35 unit=°C
